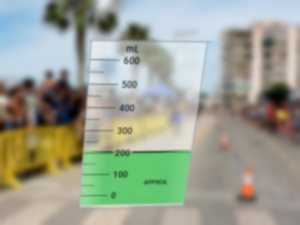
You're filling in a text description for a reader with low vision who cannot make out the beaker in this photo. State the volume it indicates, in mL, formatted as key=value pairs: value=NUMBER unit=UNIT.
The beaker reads value=200 unit=mL
